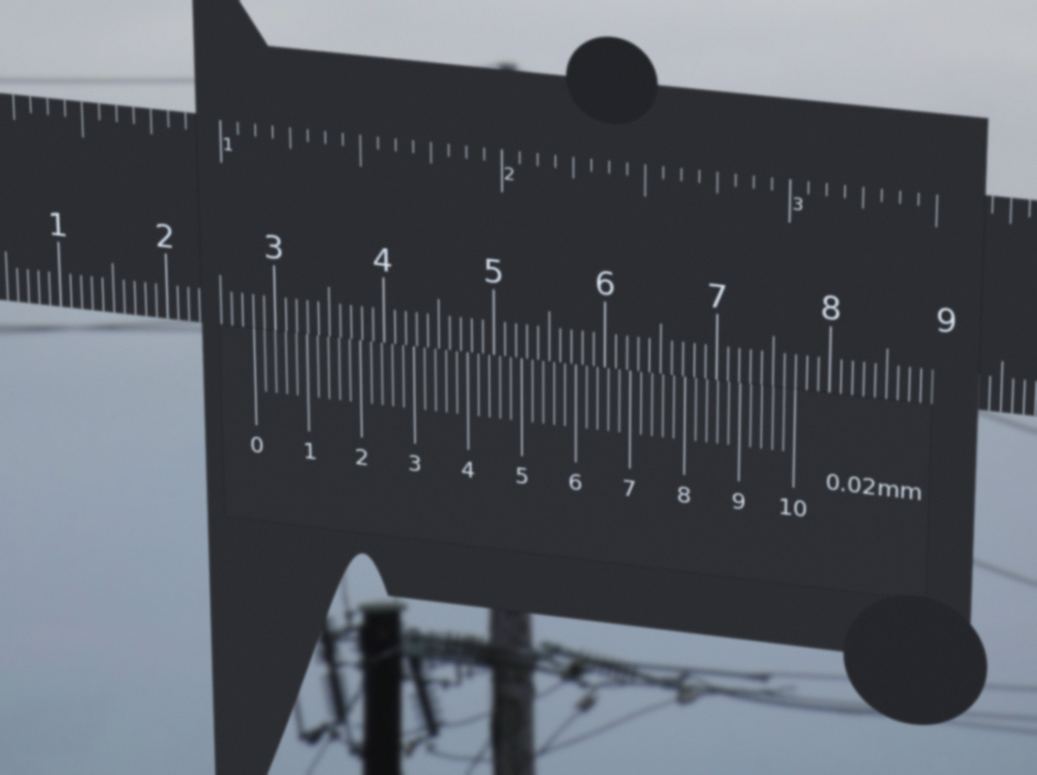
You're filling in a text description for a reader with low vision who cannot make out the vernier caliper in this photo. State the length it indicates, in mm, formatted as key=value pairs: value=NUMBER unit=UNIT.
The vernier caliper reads value=28.0 unit=mm
